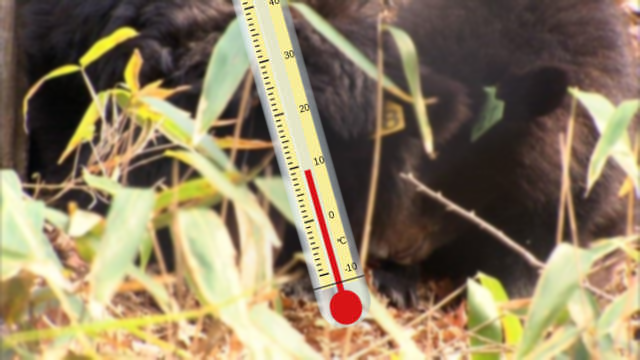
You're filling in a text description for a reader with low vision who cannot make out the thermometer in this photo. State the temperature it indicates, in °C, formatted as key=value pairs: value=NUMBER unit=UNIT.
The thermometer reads value=9 unit=°C
